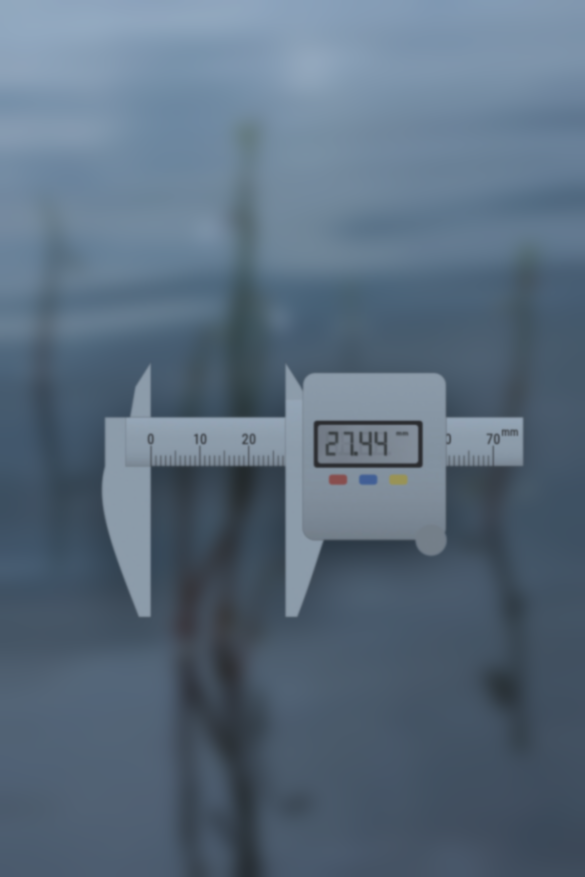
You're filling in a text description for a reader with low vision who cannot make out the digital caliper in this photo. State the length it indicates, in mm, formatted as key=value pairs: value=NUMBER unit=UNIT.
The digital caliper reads value=27.44 unit=mm
